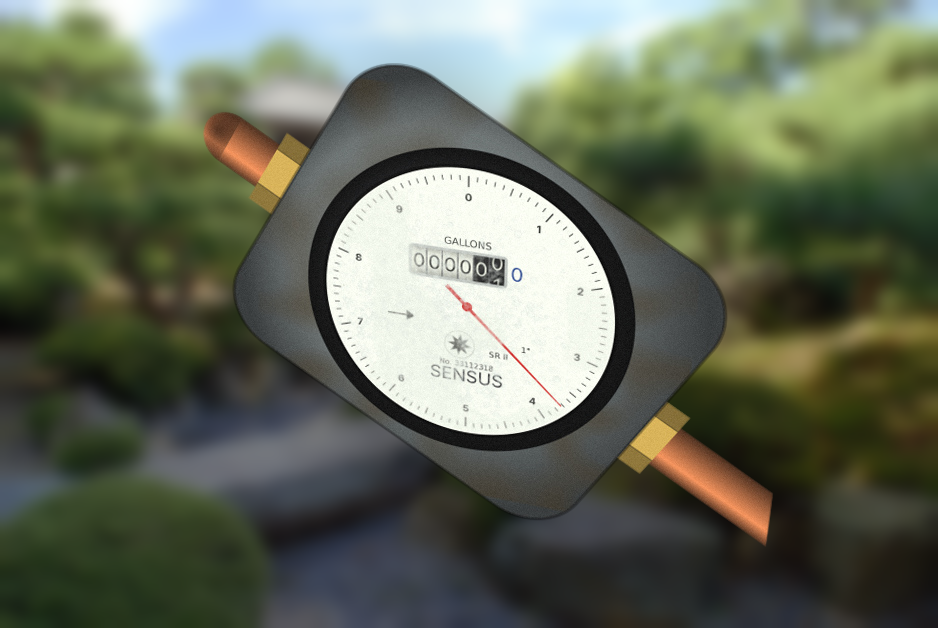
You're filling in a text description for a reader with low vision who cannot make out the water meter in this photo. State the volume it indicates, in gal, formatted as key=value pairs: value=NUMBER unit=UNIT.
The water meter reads value=3.7 unit=gal
